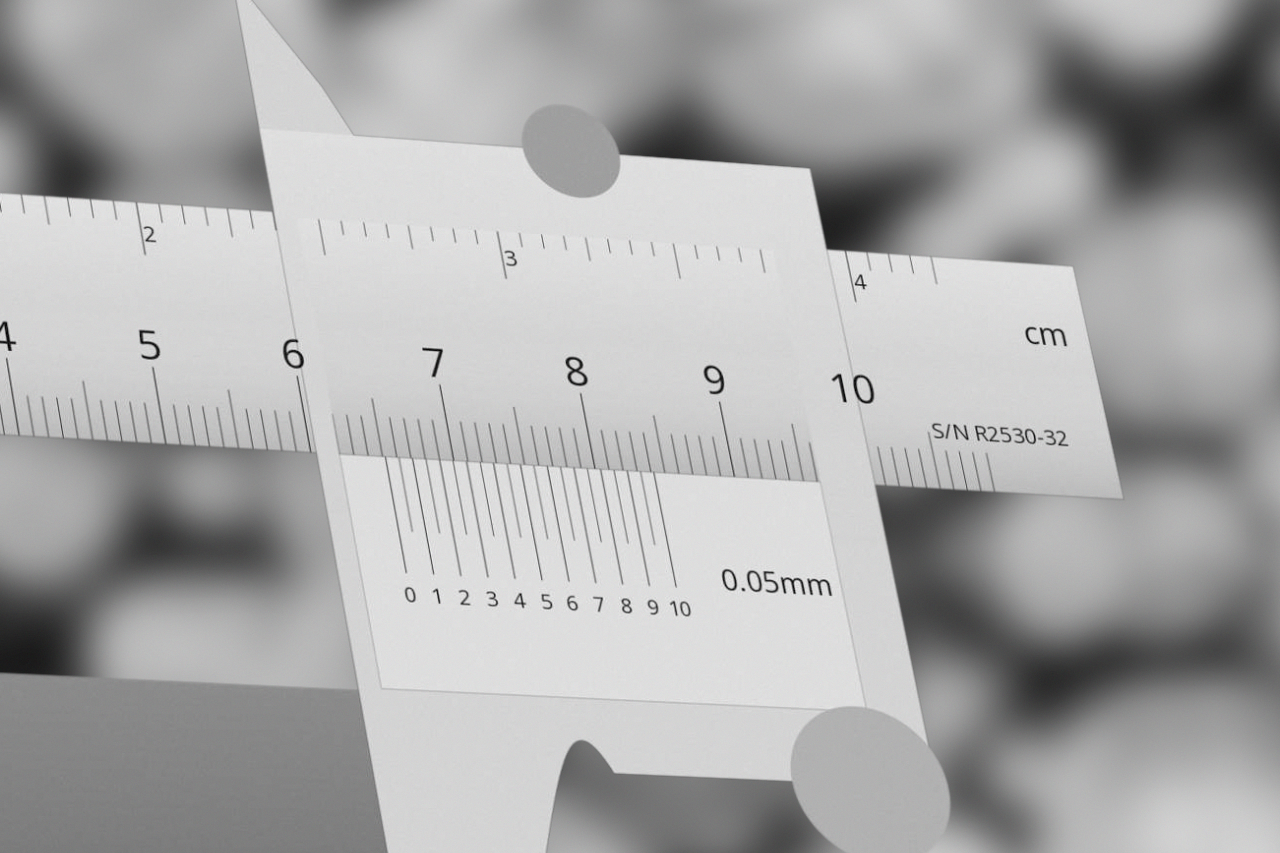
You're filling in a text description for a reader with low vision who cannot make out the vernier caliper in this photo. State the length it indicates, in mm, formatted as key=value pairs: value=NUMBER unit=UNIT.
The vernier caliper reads value=65.2 unit=mm
